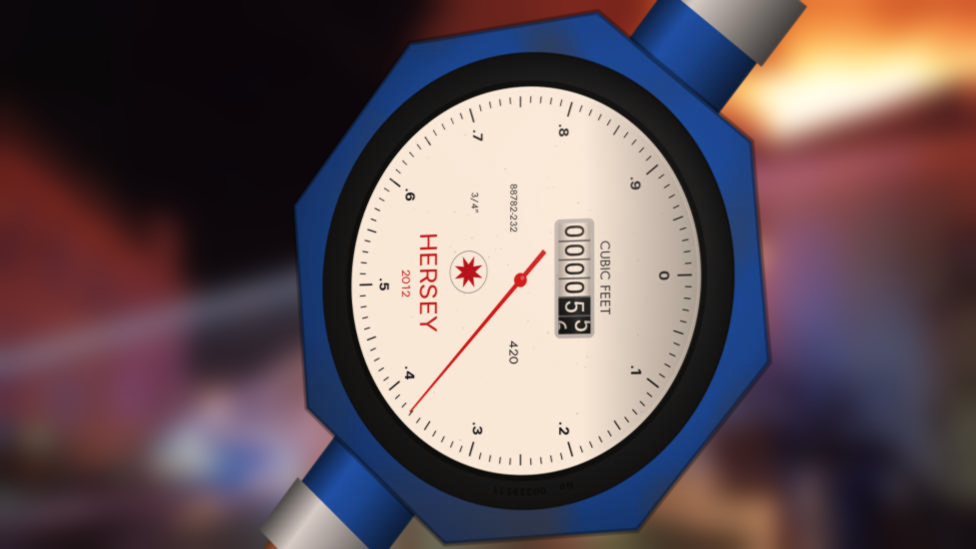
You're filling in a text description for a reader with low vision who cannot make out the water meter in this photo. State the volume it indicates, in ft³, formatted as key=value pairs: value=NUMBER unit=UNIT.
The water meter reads value=55.37 unit=ft³
